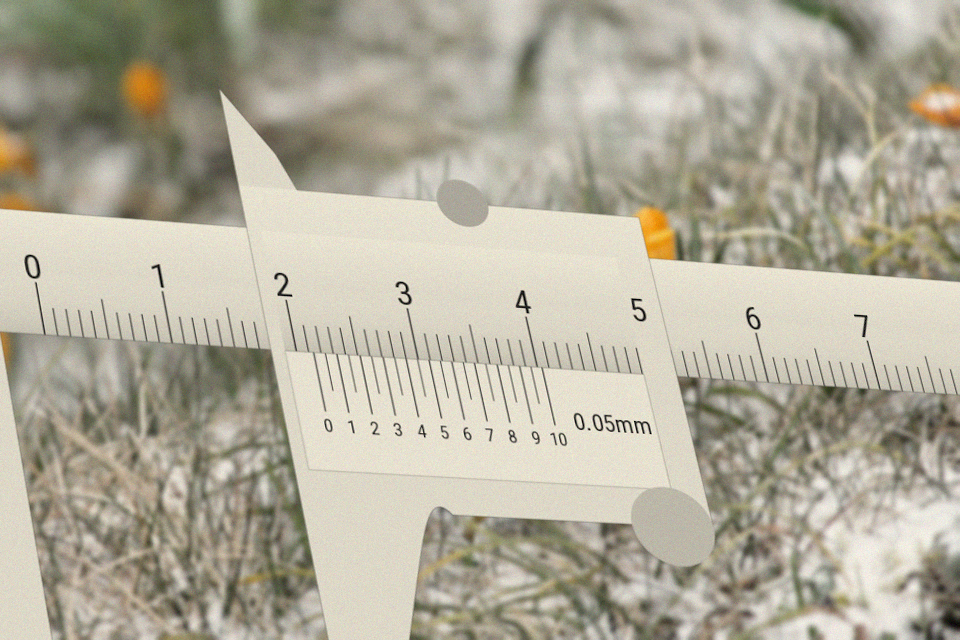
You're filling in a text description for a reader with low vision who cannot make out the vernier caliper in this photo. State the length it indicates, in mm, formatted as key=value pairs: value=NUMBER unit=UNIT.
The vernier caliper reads value=21.4 unit=mm
